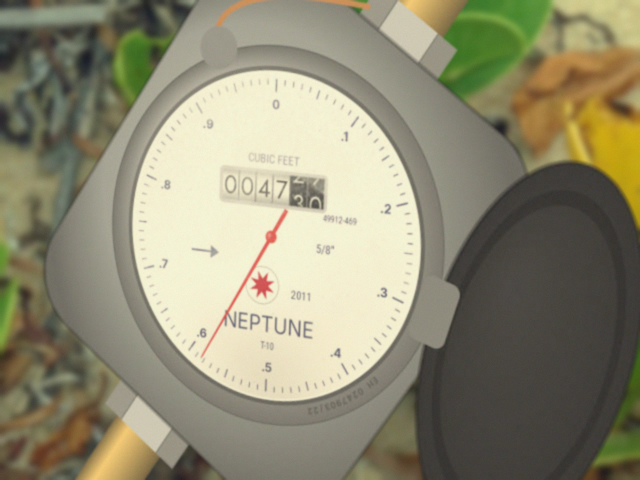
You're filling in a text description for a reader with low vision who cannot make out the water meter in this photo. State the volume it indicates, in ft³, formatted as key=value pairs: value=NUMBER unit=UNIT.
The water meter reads value=4729.58 unit=ft³
